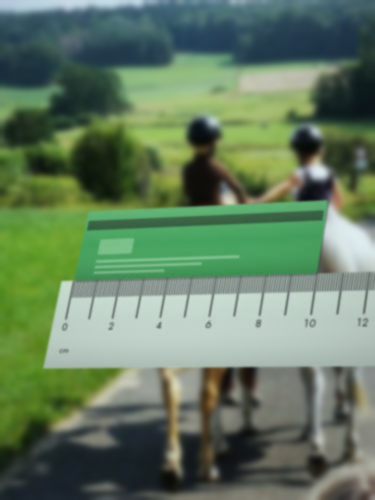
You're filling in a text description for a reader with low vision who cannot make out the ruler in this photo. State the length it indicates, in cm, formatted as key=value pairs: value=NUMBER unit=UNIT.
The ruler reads value=10 unit=cm
